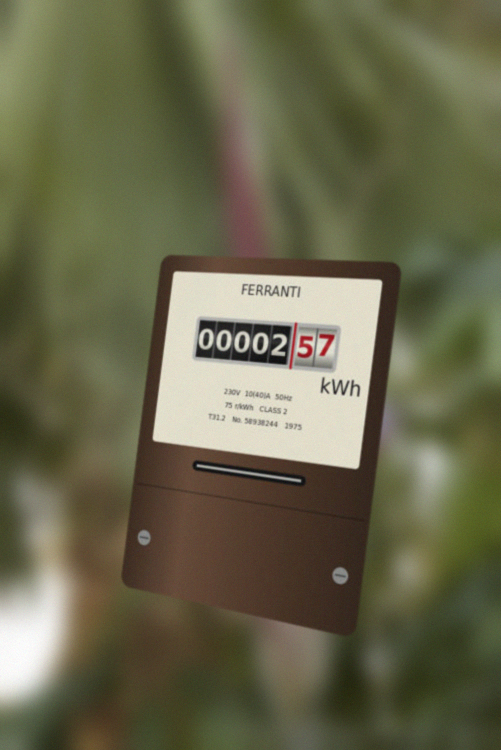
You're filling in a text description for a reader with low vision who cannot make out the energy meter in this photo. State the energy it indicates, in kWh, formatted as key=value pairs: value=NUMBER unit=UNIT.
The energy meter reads value=2.57 unit=kWh
